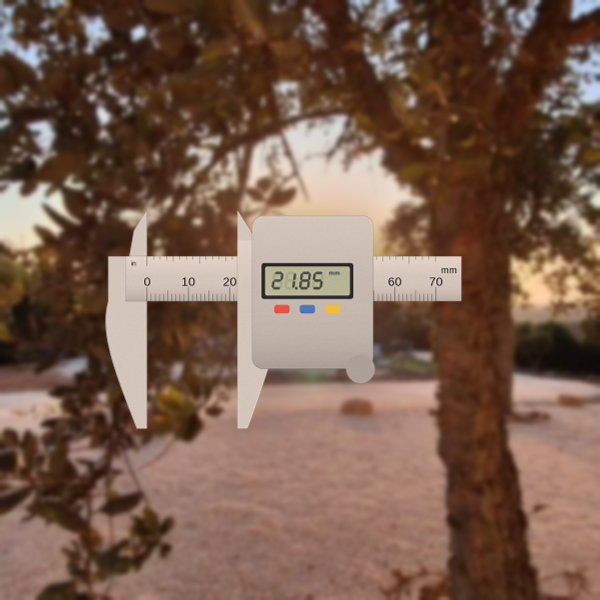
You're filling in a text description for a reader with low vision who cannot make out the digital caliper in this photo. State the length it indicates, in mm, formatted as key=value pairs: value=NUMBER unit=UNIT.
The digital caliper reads value=21.85 unit=mm
